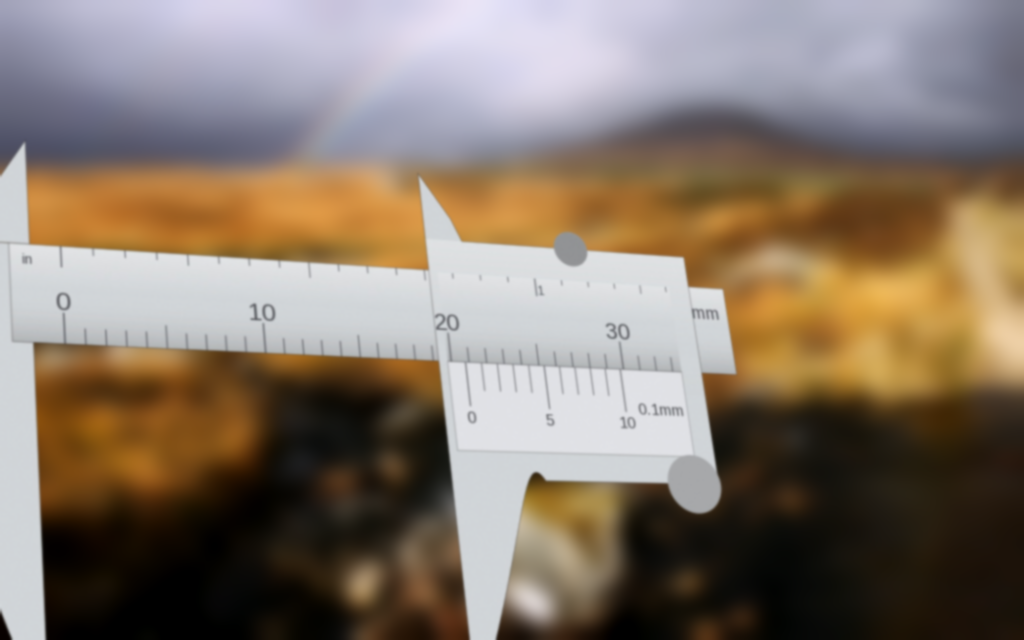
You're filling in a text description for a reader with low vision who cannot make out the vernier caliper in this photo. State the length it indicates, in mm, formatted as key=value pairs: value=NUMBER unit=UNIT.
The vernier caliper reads value=20.8 unit=mm
